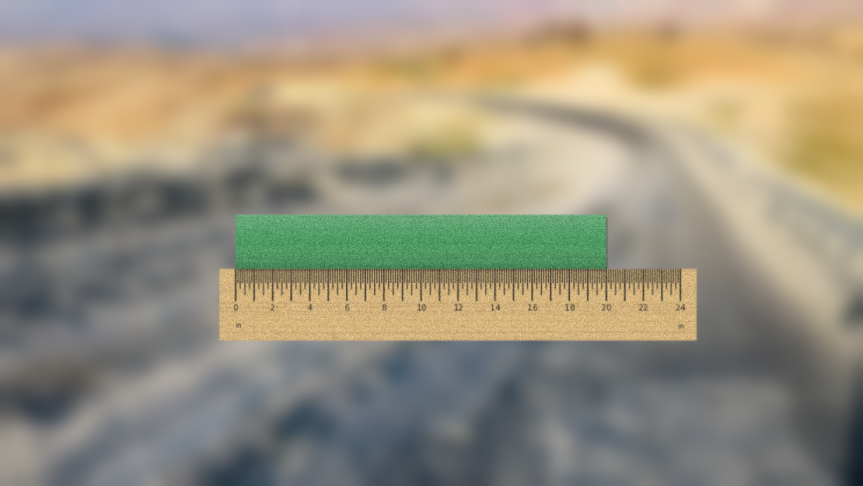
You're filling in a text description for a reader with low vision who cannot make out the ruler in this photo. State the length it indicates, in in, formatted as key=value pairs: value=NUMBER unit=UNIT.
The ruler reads value=20 unit=in
